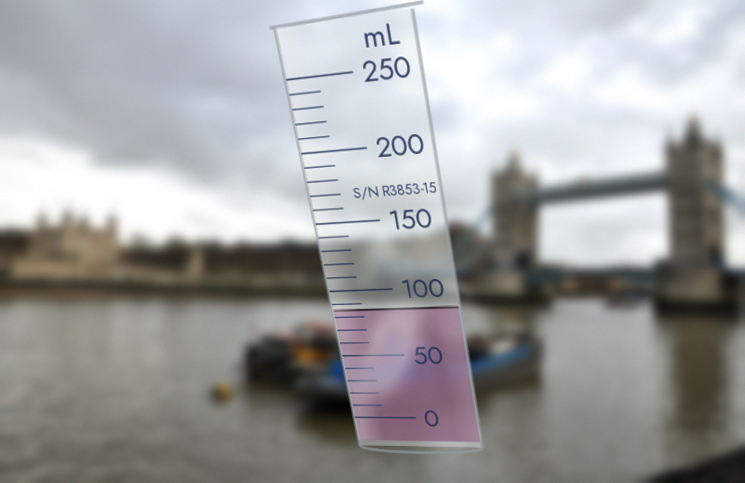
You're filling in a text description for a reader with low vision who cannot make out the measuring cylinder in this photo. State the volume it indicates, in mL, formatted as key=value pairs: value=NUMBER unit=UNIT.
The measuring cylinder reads value=85 unit=mL
